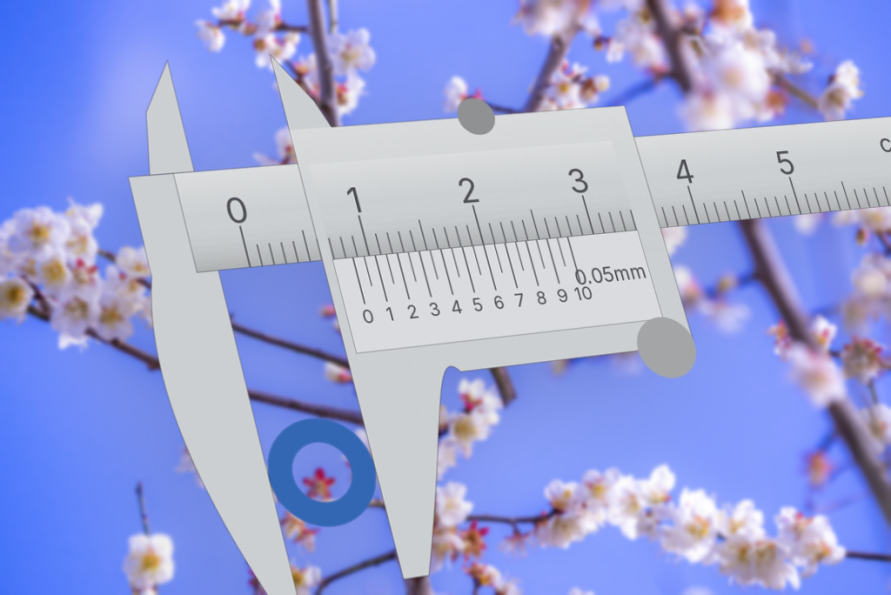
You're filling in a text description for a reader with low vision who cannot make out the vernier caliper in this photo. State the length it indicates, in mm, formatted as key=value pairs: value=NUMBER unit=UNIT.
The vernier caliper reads value=8.6 unit=mm
